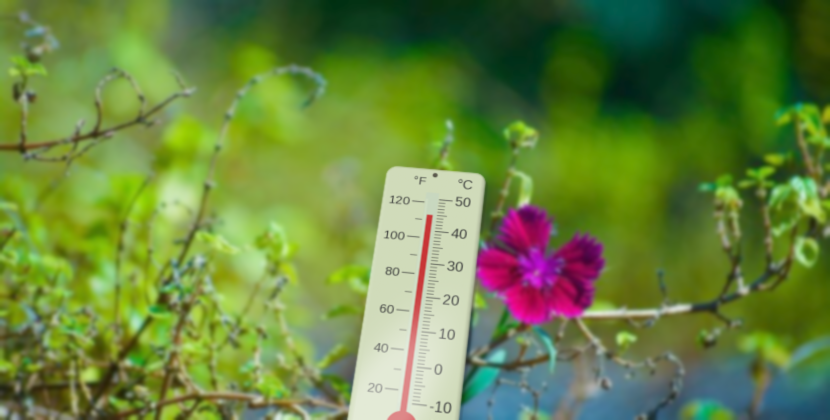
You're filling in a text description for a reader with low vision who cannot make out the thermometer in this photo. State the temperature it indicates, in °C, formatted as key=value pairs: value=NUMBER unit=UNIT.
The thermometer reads value=45 unit=°C
